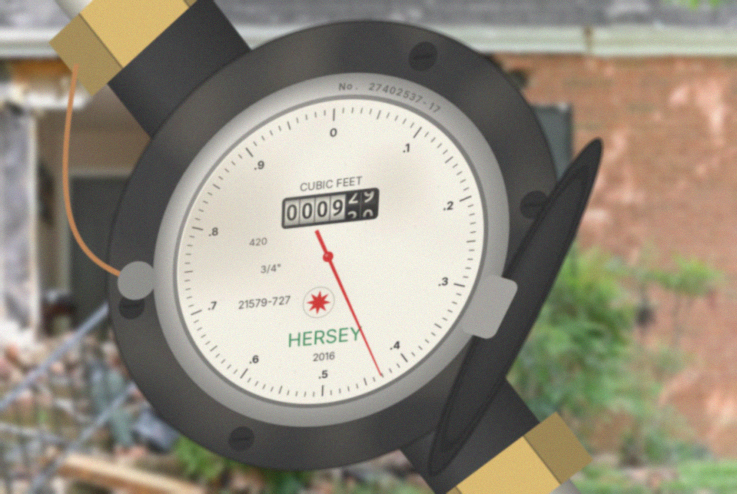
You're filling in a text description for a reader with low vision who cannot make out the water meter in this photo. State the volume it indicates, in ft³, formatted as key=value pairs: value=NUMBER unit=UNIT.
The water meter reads value=929.43 unit=ft³
